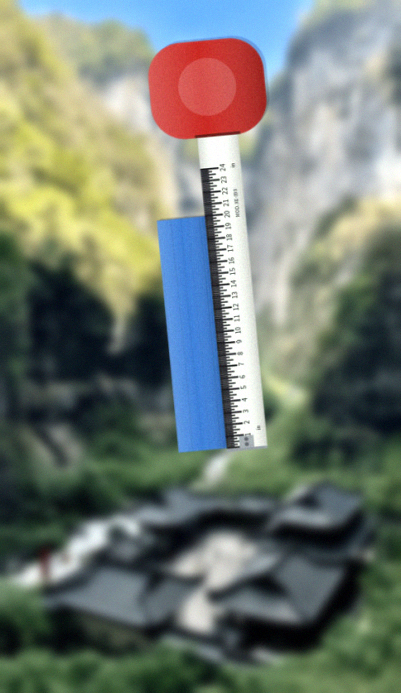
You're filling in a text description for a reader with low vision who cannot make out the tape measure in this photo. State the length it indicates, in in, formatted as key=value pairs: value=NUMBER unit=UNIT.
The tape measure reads value=20 unit=in
